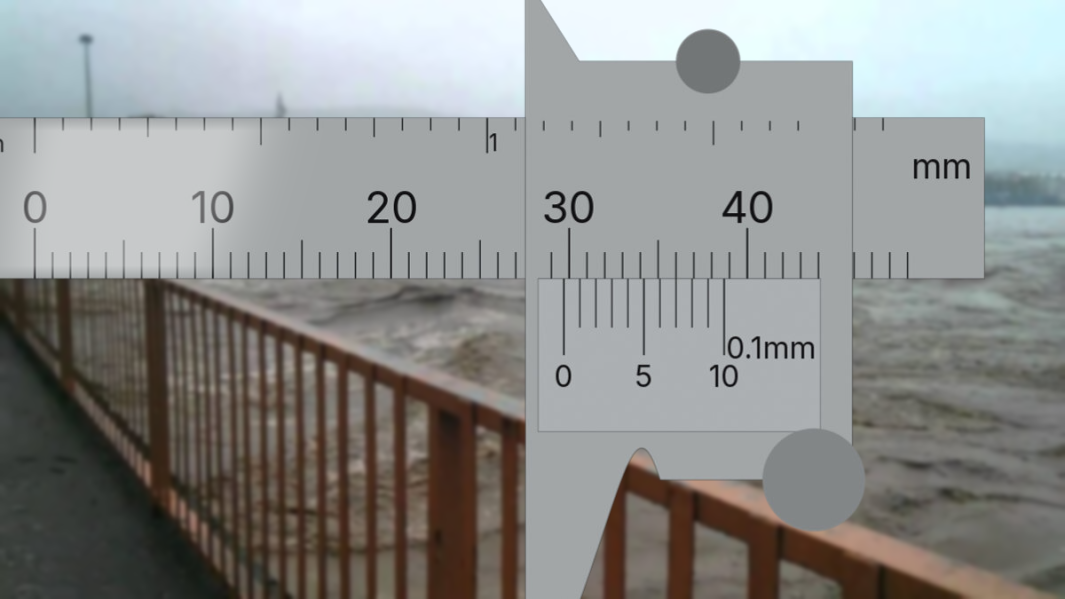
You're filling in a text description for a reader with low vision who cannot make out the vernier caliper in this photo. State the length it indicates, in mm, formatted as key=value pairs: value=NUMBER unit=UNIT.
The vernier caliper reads value=29.7 unit=mm
